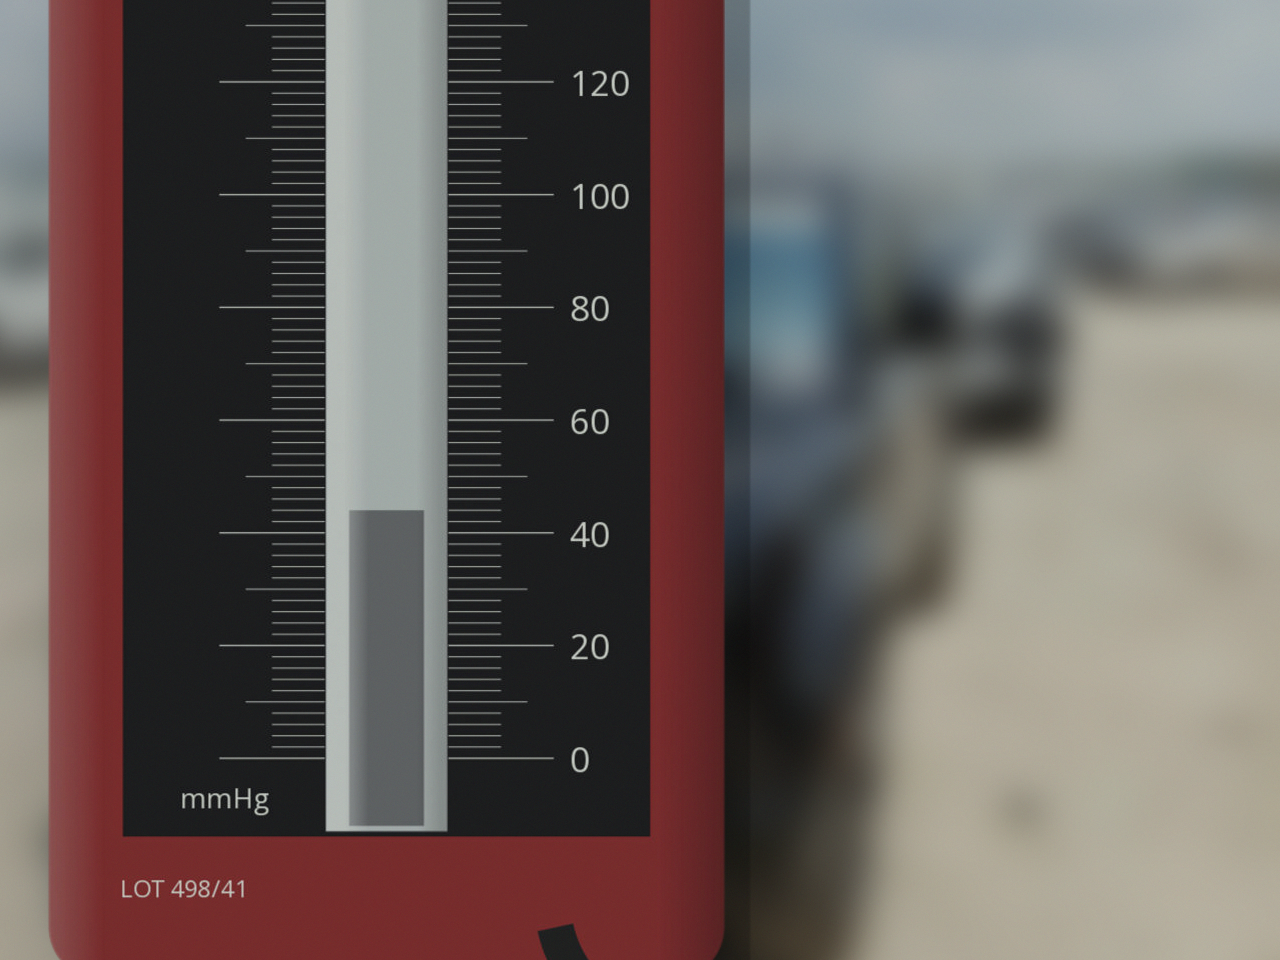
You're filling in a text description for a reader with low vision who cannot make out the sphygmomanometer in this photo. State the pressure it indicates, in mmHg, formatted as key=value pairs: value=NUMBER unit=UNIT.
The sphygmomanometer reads value=44 unit=mmHg
